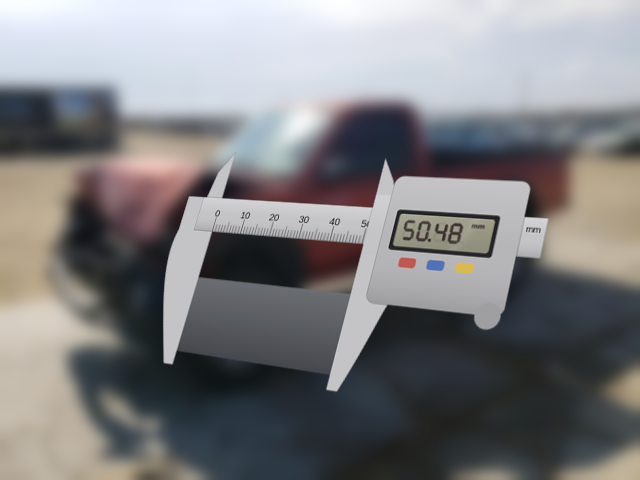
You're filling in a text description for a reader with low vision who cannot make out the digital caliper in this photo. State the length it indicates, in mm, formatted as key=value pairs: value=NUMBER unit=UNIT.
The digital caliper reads value=50.48 unit=mm
